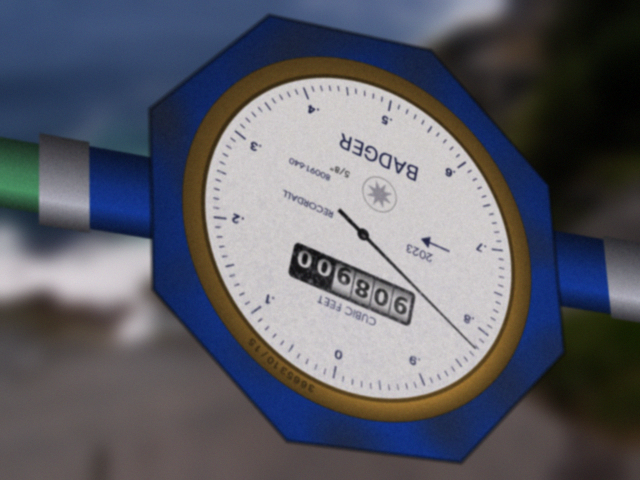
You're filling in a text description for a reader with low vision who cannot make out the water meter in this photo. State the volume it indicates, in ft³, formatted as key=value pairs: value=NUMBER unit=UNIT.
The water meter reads value=908899.82 unit=ft³
